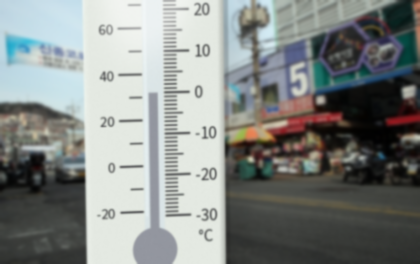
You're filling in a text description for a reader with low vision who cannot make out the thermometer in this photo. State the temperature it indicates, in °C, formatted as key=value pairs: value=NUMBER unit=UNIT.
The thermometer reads value=0 unit=°C
